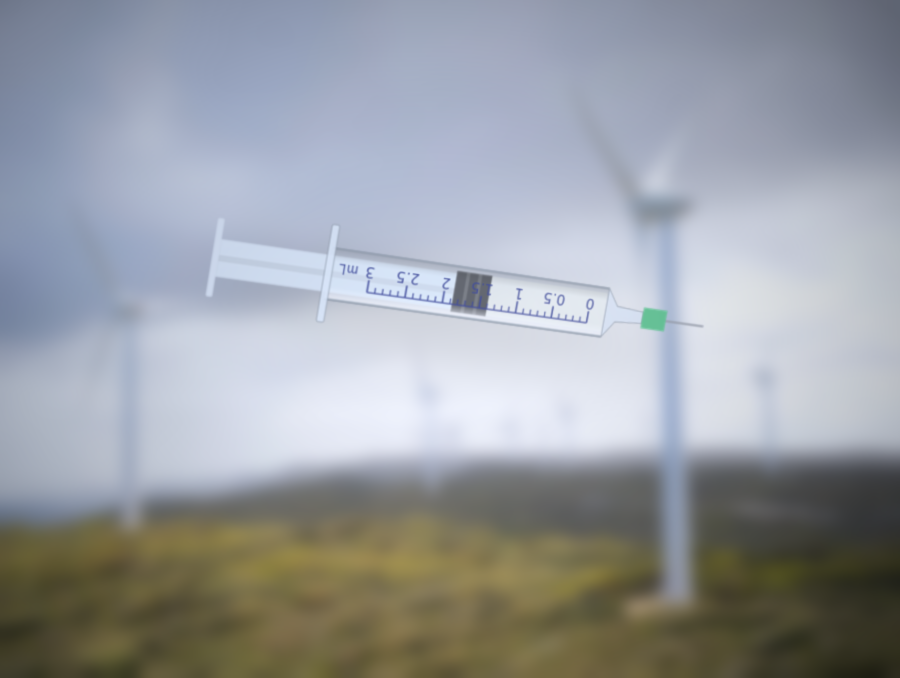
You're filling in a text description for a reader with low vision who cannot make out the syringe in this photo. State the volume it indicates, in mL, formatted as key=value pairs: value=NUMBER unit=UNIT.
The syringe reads value=1.4 unit=mL
